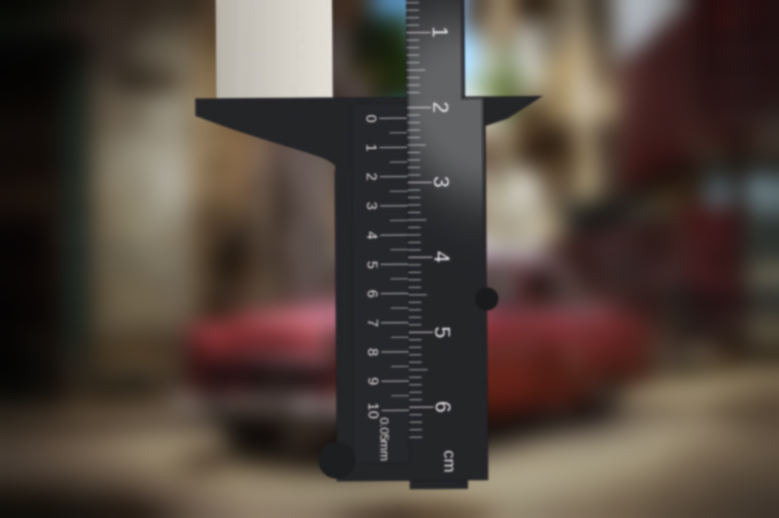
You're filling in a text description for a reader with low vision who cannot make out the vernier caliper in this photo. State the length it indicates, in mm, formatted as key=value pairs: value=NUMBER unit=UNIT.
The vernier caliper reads value=21.4 unit=mm
